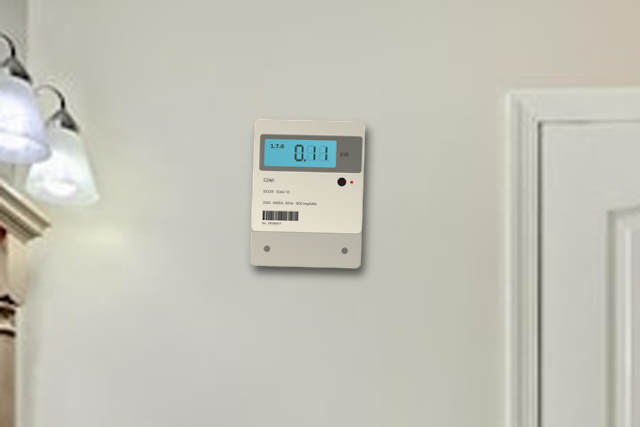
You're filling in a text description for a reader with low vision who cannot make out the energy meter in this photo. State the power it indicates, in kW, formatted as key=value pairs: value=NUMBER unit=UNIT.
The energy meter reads value=0.11 unit=kW
